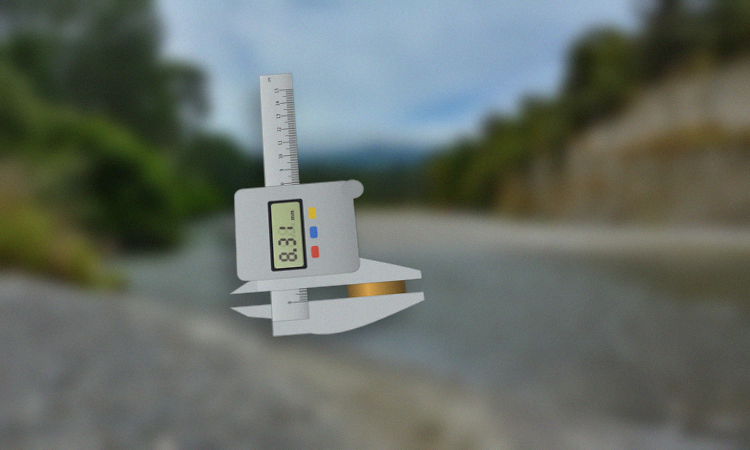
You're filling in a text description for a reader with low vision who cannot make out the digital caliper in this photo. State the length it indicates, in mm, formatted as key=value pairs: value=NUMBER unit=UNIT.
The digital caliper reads value=8.31 unit=mm
